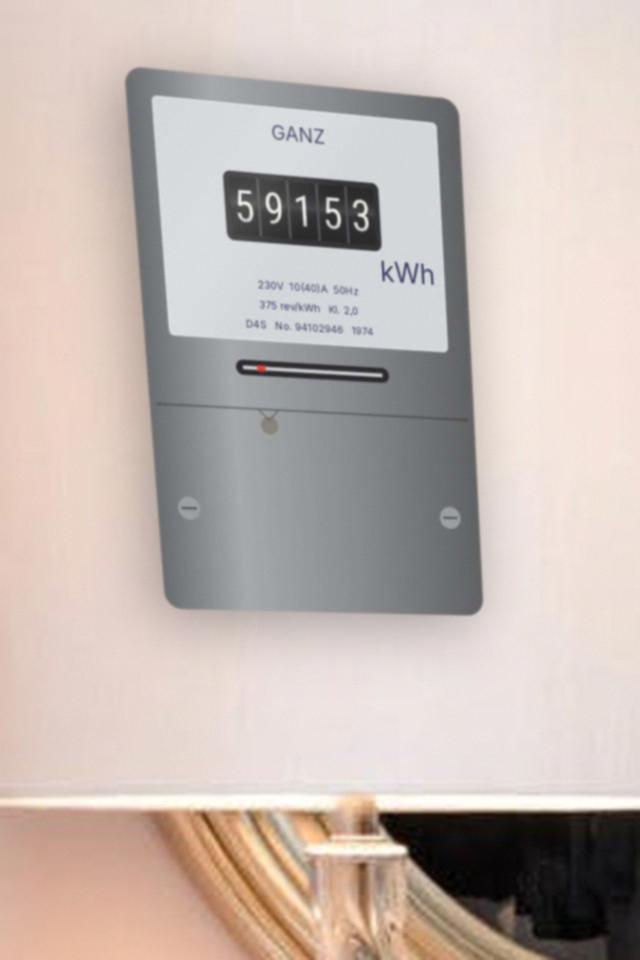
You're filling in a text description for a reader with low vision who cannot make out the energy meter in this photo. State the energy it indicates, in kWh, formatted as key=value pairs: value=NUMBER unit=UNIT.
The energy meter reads value=59153 unit=kWh
